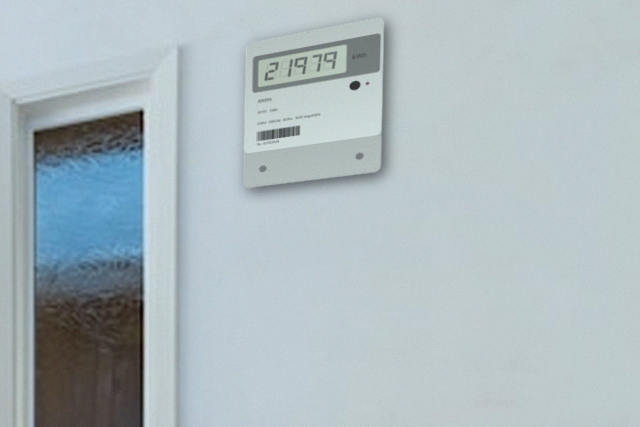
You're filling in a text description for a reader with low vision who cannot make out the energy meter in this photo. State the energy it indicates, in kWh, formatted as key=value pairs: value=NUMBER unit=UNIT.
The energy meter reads value=21979 unit=kWh
